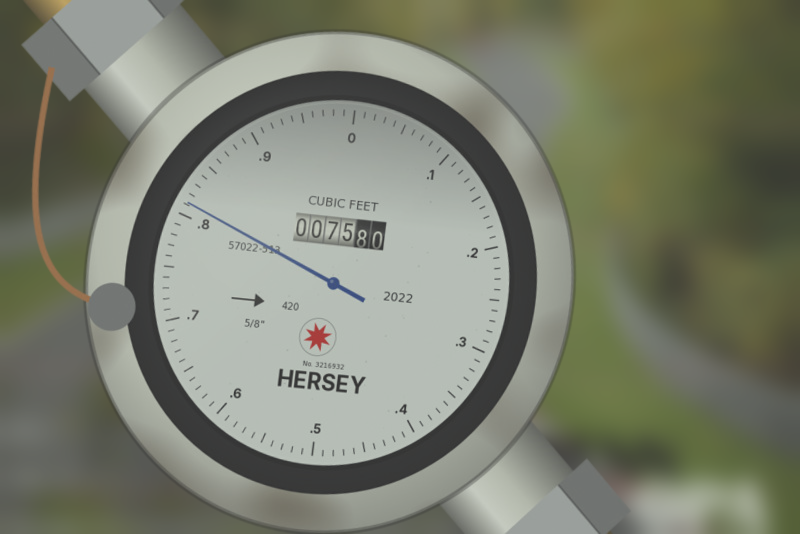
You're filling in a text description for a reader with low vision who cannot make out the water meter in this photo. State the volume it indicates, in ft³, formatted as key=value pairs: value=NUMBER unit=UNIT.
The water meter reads value=7579.81 unit=ft³
